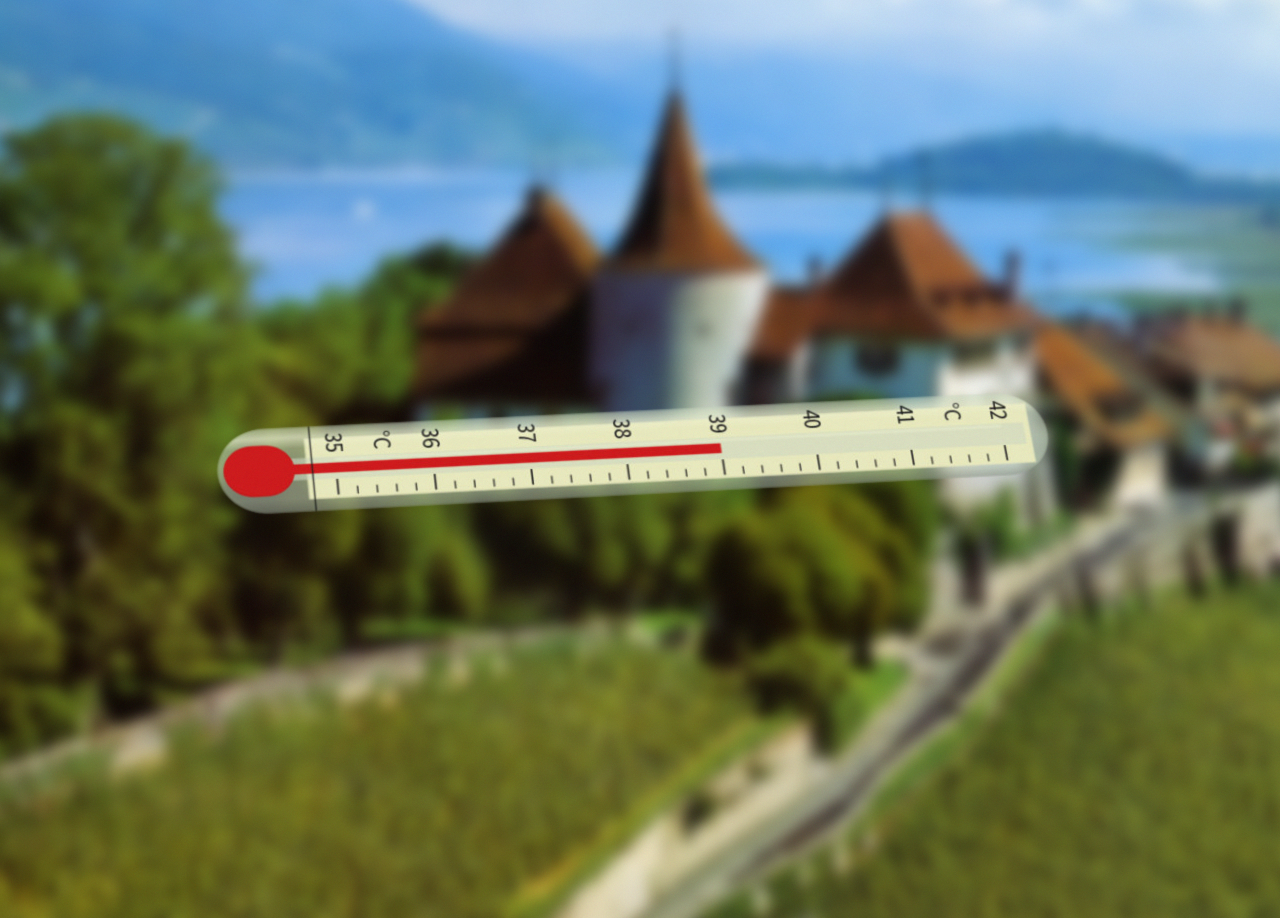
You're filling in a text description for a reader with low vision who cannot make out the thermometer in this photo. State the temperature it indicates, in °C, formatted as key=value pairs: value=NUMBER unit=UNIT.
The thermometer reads value=39 unit=°C
